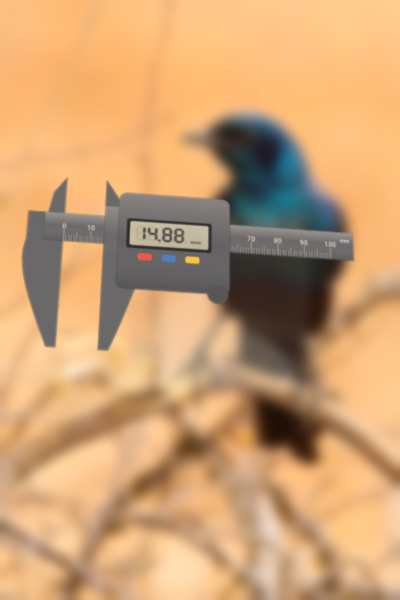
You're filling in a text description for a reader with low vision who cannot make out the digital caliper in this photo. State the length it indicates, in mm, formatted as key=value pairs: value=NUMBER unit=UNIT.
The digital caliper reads value=14.88 unit=mm
